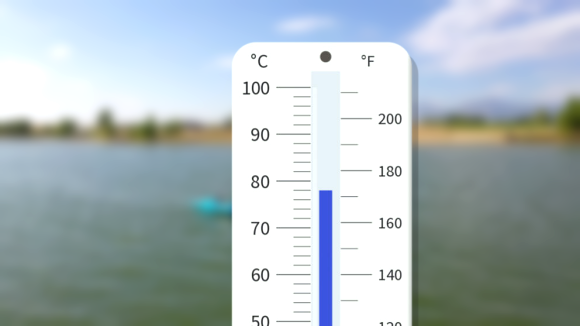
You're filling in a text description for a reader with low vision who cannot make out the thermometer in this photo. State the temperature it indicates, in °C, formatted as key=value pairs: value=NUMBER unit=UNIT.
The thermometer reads value=78 unit=°C
